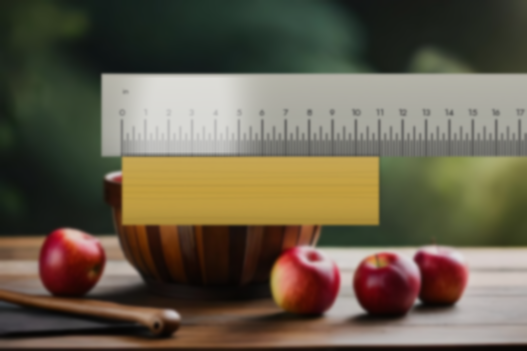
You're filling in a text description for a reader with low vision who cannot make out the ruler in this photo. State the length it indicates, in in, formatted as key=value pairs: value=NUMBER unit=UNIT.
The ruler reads value=11 unit=in
